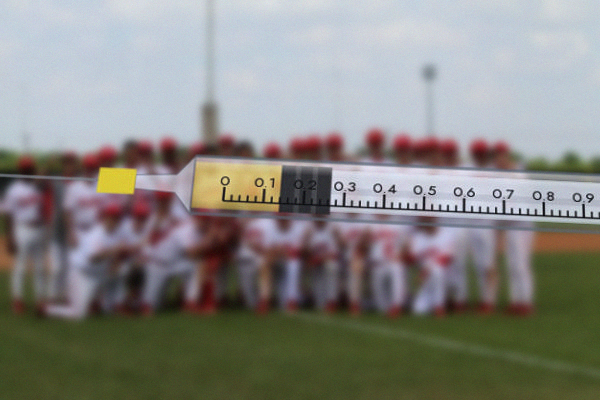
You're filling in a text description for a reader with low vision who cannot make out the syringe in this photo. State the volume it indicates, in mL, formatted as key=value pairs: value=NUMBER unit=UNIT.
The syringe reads value=0.14 unit=mL
